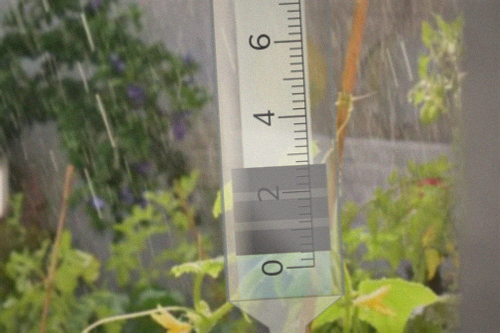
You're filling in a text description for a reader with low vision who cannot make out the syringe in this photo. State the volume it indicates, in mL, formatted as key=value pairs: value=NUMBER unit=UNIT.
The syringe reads value=0.4 unit=mL
